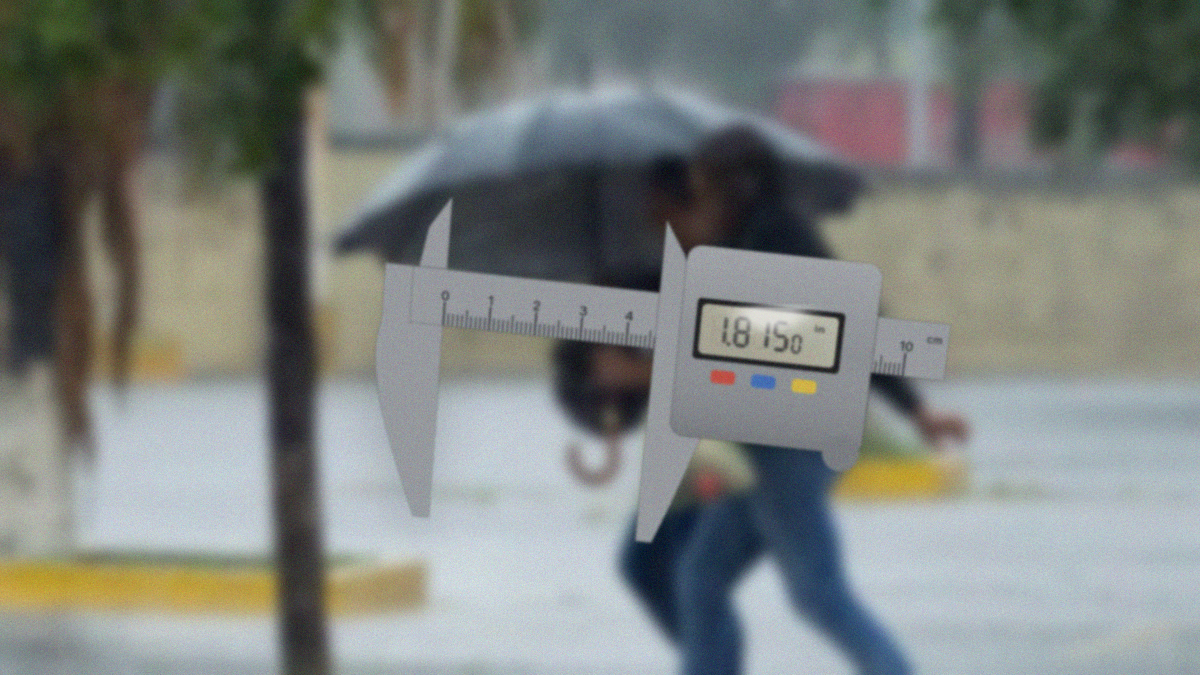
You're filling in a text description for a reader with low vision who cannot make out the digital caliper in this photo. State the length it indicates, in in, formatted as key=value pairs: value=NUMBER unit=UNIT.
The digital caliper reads value=1.8150 unit=in
